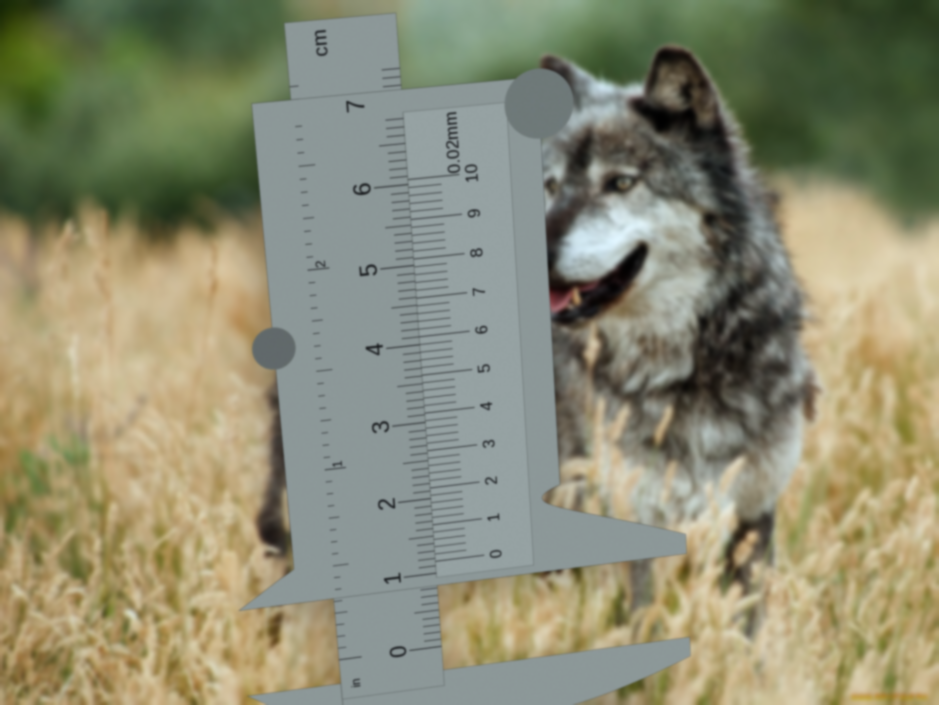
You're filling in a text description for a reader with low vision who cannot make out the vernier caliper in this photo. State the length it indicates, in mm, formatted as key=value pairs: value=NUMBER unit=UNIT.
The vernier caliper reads value=11.6 unit=mm
